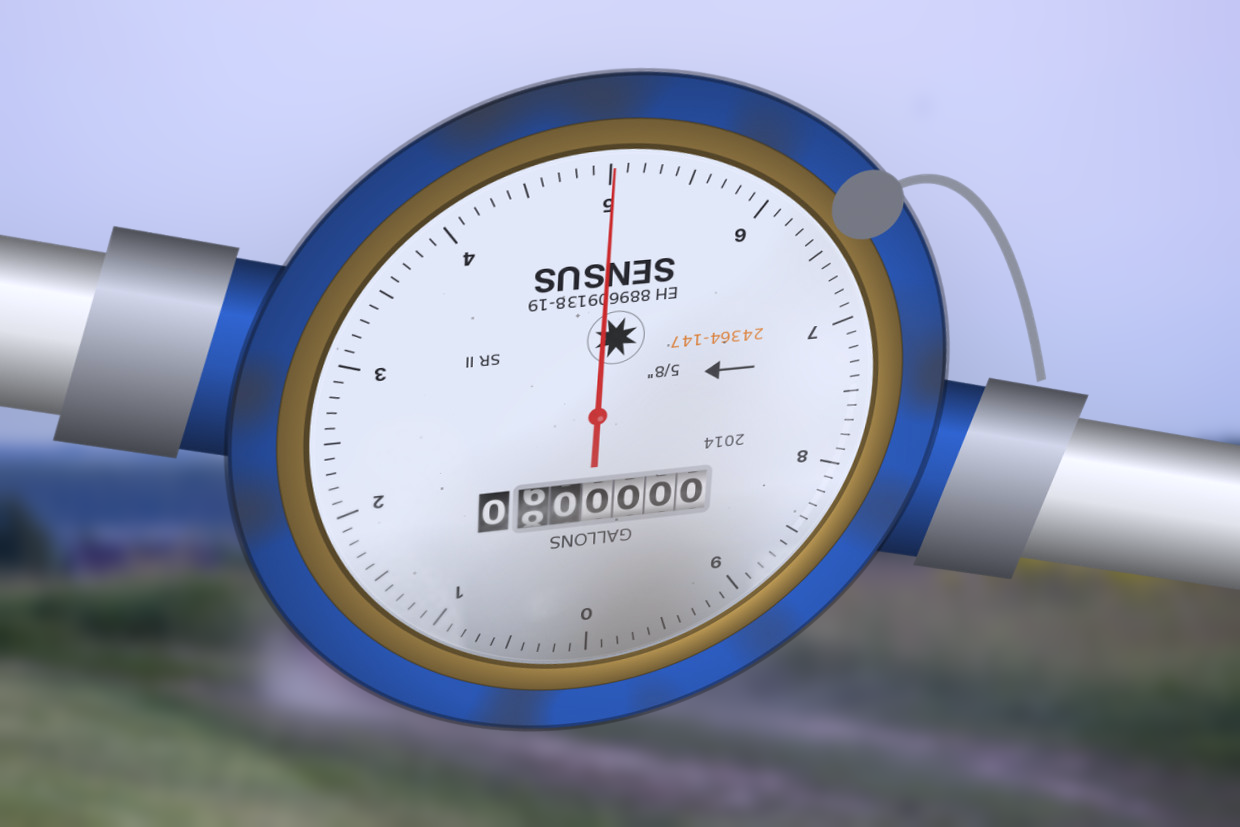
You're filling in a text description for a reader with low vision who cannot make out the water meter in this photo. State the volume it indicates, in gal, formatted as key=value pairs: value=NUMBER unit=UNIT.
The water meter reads value=85.0 unit=gal
